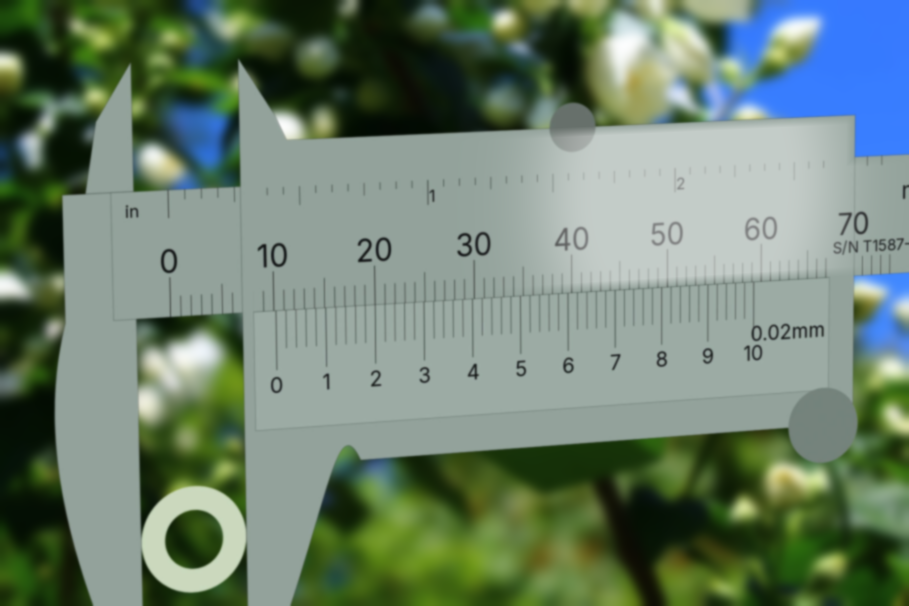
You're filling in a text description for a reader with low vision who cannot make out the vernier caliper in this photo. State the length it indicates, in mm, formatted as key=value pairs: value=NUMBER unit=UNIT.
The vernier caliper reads value=10.2 unit=mm
